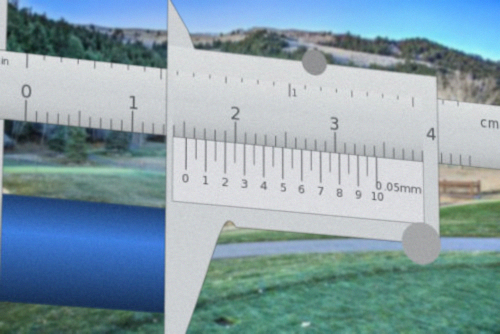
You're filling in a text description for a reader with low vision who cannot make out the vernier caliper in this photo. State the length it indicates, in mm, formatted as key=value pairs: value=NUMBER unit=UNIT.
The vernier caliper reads value=15.2 unit=mm
